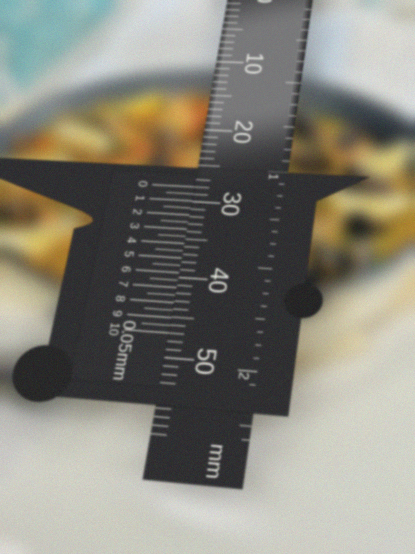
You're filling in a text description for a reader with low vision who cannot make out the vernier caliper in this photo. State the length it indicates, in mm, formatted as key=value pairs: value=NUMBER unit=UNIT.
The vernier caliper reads value=28.0 unit=mm
